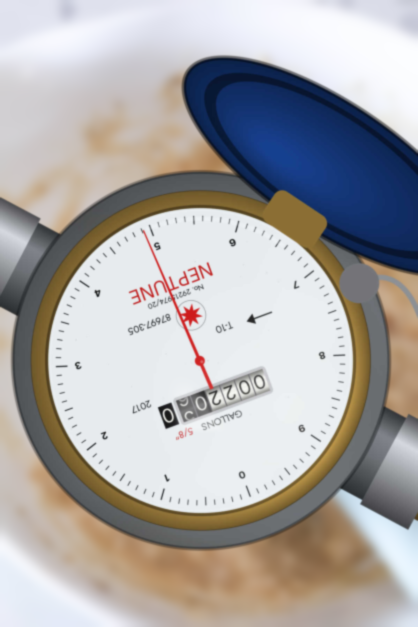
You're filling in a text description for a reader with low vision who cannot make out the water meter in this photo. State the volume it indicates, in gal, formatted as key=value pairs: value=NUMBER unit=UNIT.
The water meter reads value=22054.9 unit=gal
